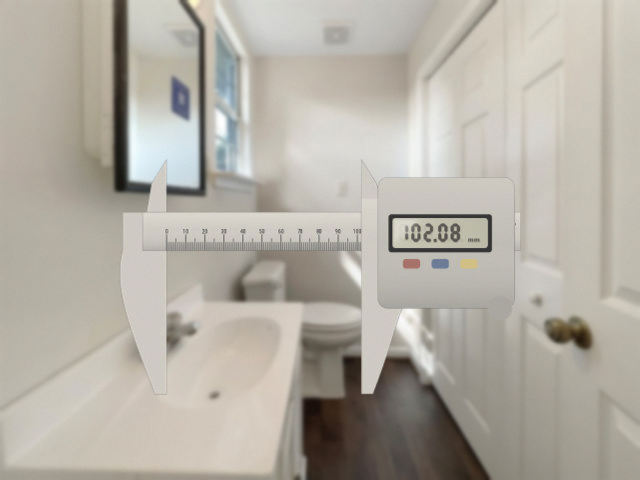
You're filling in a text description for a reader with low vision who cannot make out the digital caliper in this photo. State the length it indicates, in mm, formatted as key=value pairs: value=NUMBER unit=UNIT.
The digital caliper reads value=102.08 unit=mm
